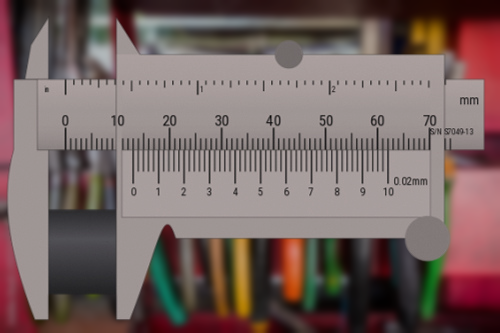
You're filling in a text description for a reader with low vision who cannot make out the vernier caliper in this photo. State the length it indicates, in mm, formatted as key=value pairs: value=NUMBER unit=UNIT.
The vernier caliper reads value=13.0 unit=mm
